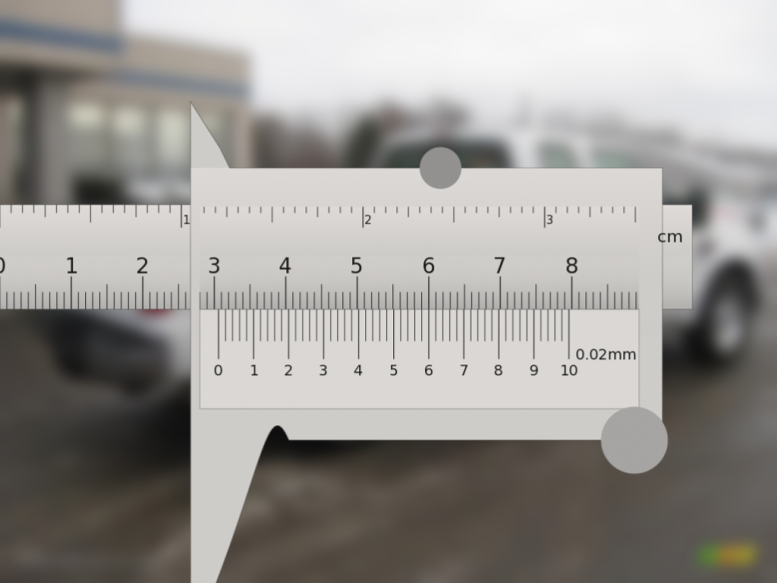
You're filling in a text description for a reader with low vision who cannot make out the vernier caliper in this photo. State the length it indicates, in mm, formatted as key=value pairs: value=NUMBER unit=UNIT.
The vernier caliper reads value=30.6 unit=mm
